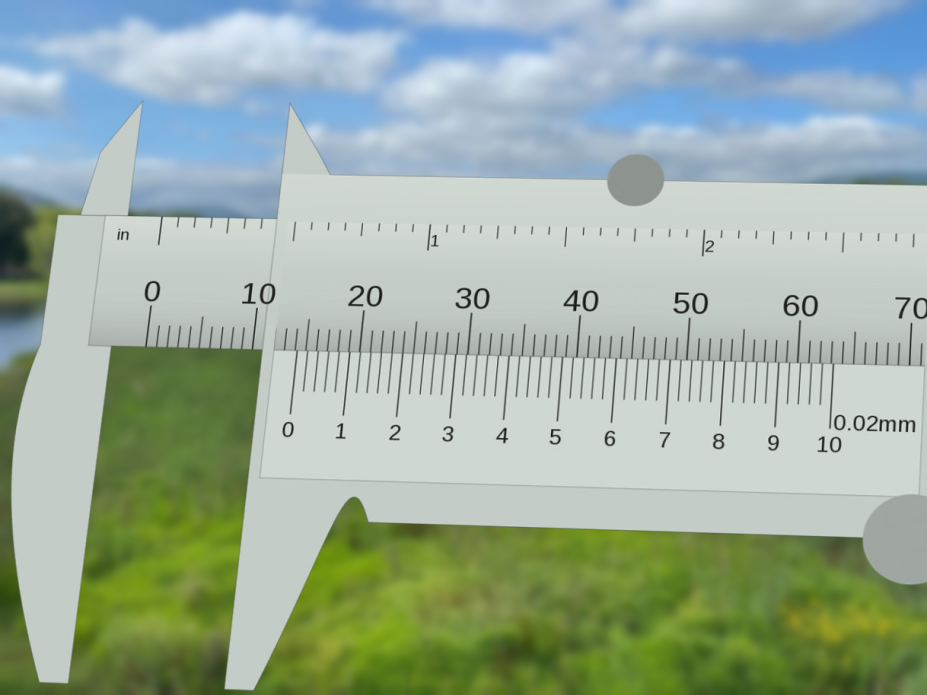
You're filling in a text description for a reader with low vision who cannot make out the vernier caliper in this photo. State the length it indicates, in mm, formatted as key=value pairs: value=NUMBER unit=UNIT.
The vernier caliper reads value=14.2 unit=mm
